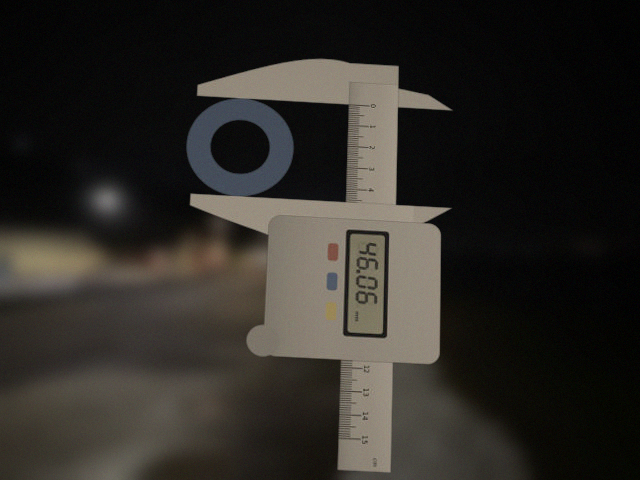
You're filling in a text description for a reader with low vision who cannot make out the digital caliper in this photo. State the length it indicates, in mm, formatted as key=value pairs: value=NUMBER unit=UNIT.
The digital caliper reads value=46.06 unit=mm
